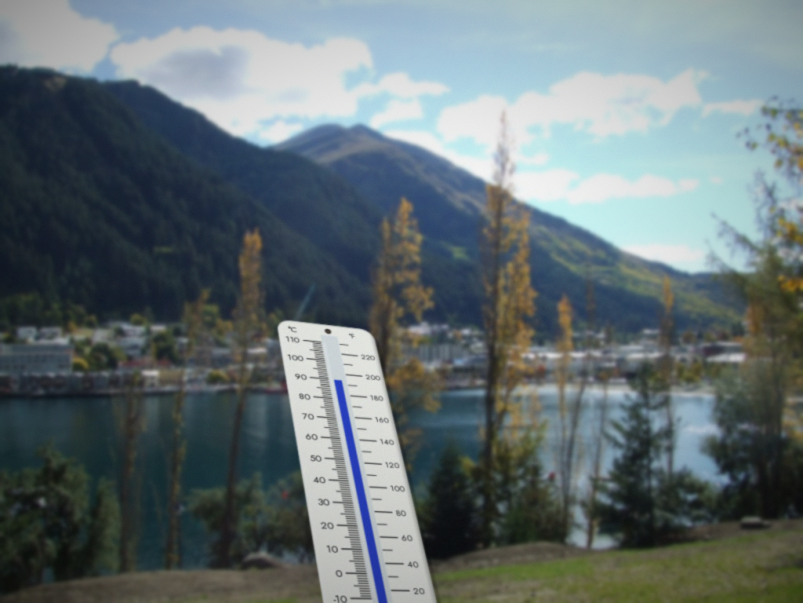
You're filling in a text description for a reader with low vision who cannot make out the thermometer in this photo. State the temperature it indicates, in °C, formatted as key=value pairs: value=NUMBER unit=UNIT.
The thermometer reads value=90 unit=°C
